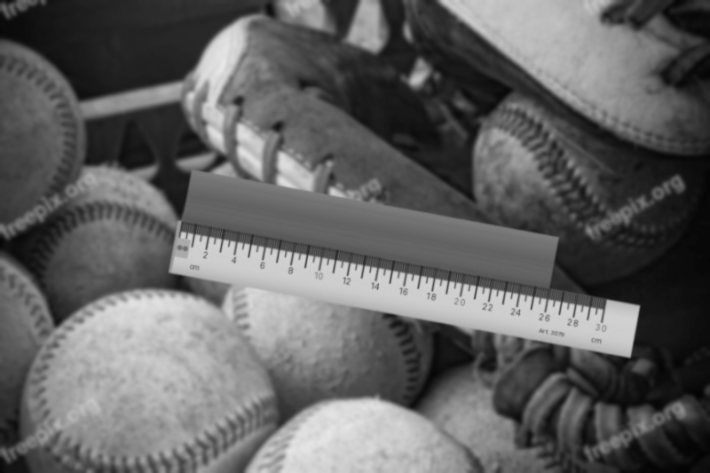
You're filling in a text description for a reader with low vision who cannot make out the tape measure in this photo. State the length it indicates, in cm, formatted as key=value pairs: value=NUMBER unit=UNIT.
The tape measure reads value=26 unit=cm
